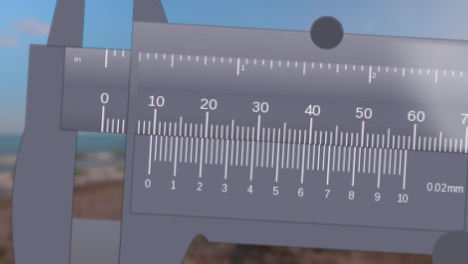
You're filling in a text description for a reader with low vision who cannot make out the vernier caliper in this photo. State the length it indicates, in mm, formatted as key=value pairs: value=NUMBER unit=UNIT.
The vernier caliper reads value=9.5 unit=mm
